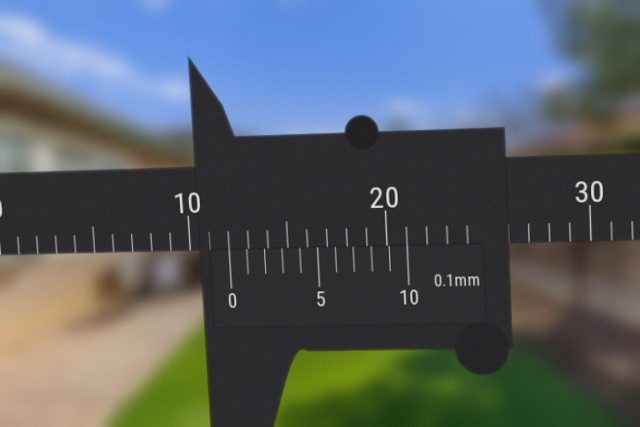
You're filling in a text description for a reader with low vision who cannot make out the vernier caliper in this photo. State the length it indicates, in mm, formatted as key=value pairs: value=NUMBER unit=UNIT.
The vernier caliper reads value=12.0 unit=mm
